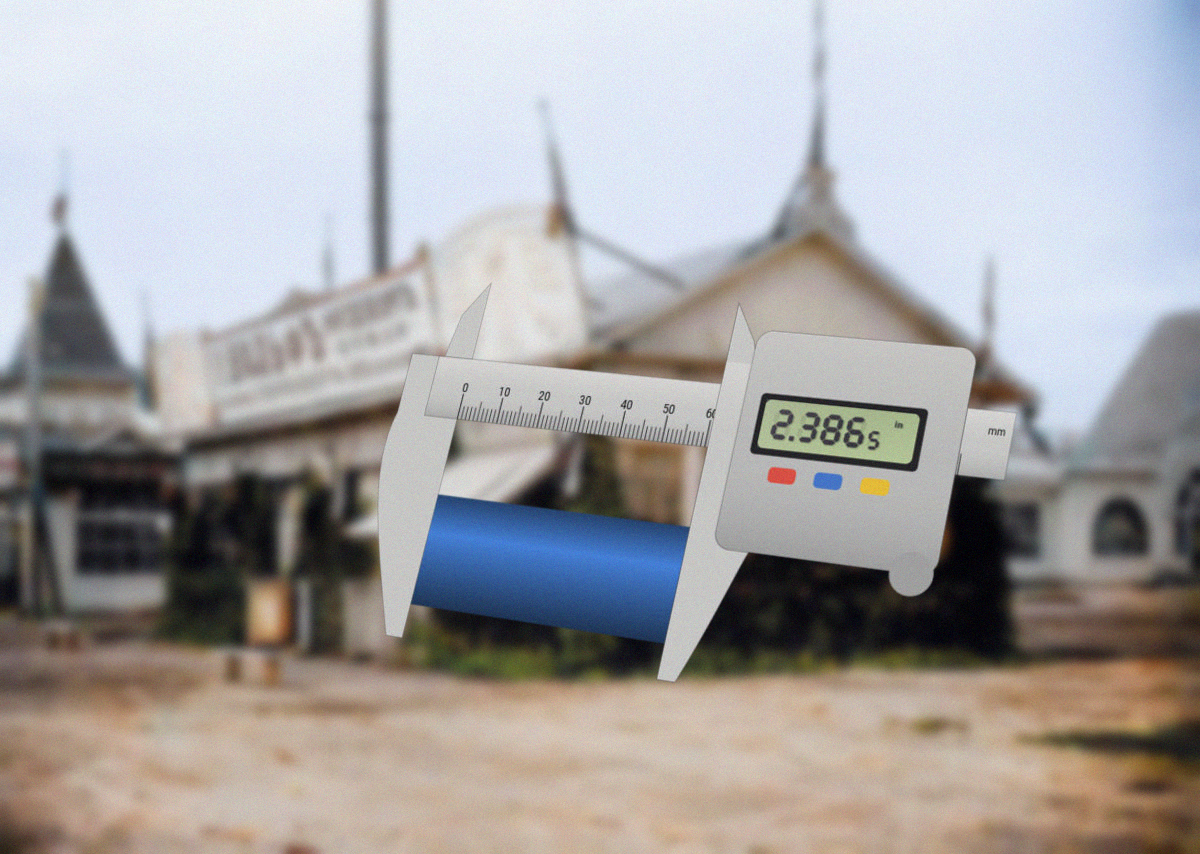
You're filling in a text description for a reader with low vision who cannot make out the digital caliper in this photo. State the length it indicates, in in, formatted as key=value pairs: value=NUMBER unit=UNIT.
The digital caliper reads value=2.3865 unit=in
